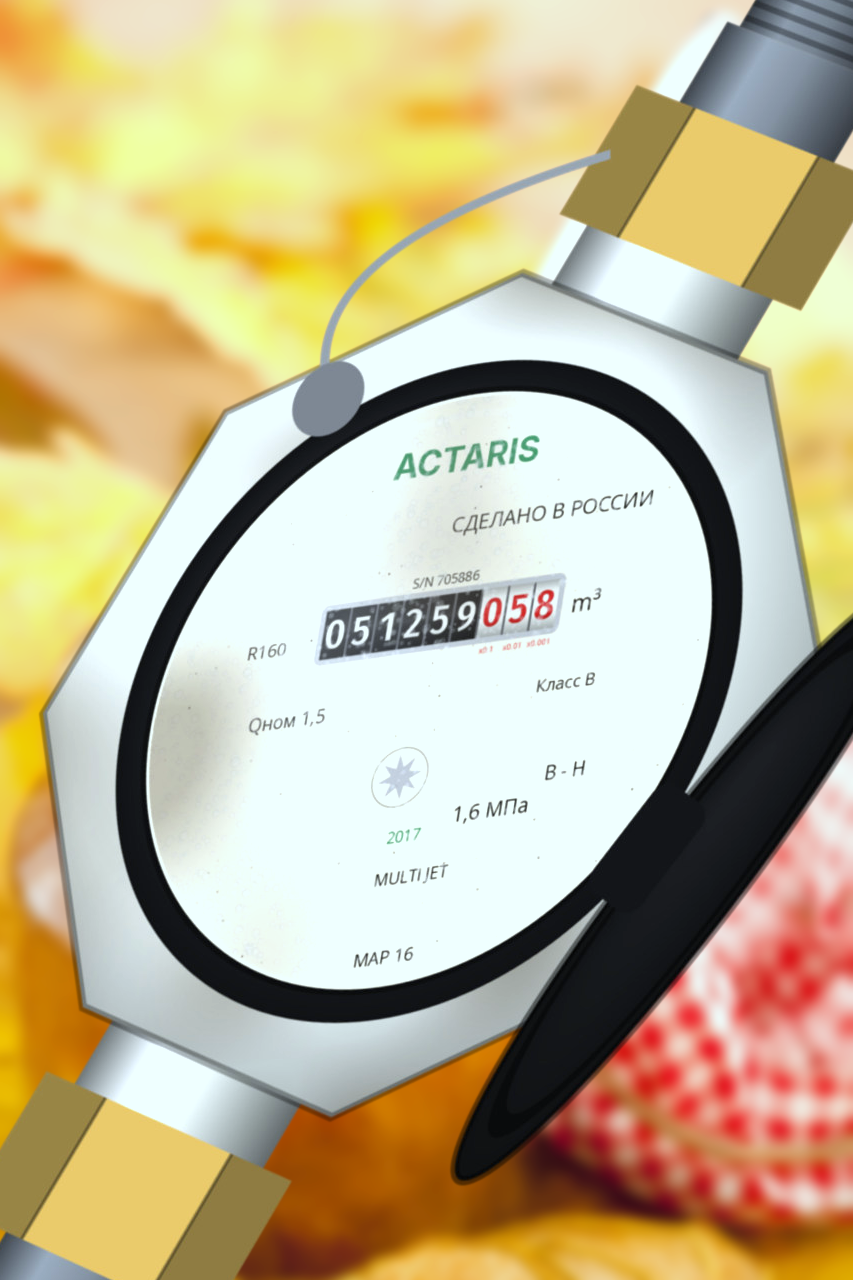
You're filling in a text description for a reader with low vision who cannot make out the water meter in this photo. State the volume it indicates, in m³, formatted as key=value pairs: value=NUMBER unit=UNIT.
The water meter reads value=51259.058 unit=m³
